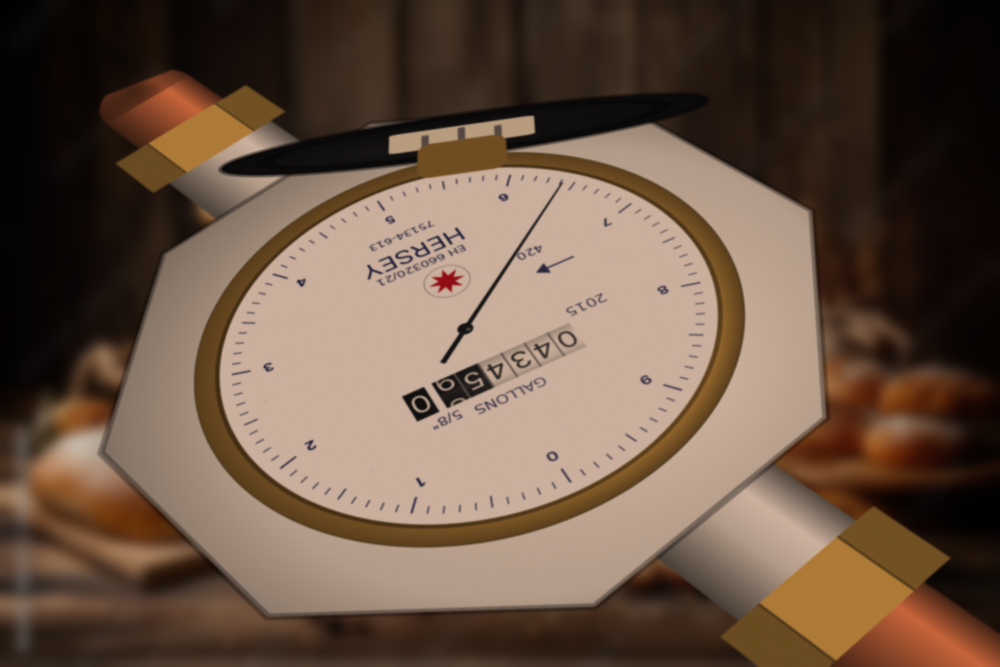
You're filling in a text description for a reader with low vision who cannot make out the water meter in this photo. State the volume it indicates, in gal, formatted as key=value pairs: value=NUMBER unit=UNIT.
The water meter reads value=434586.4 unit=gal
